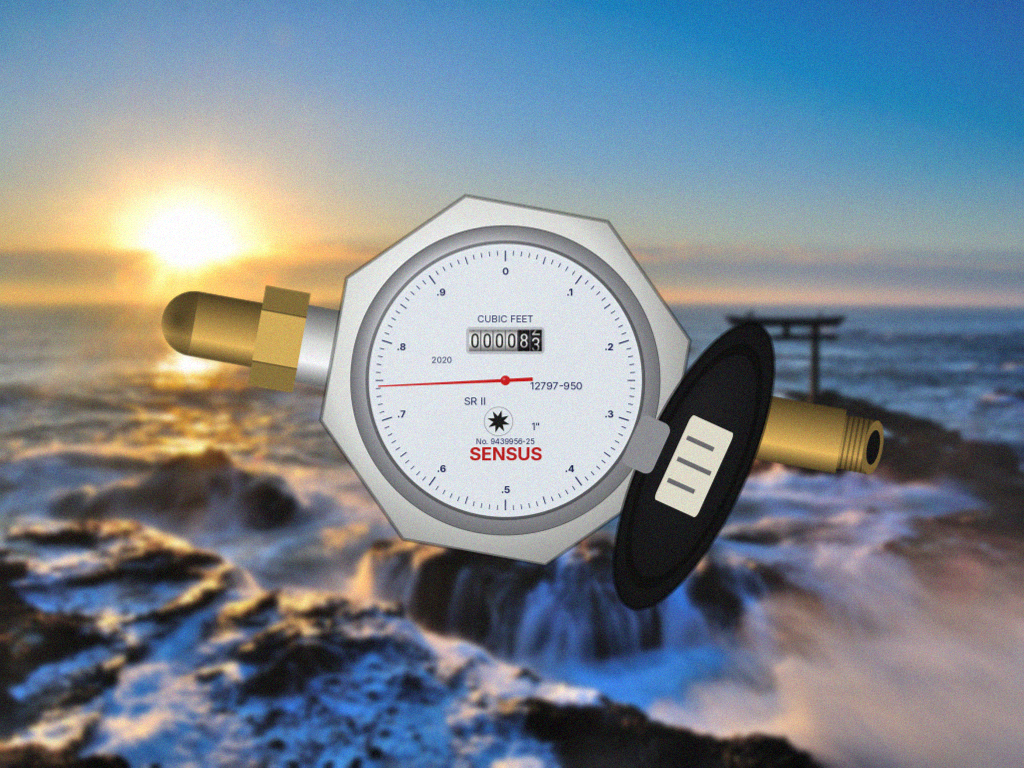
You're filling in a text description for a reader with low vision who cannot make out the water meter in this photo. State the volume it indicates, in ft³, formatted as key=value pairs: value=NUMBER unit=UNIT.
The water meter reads value=82.74 unit=ft³
